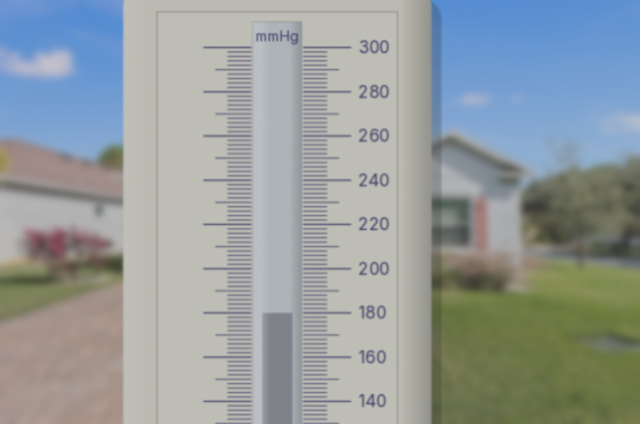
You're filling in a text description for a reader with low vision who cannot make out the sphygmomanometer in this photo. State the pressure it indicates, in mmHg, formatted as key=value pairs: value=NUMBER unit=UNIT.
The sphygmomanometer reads value=180 unit=mmHg
